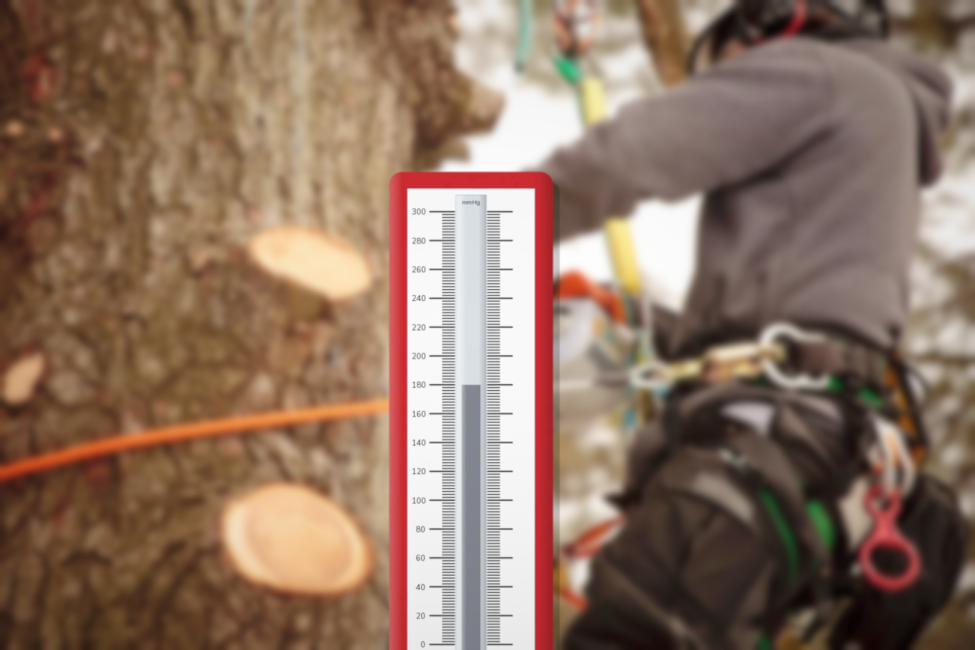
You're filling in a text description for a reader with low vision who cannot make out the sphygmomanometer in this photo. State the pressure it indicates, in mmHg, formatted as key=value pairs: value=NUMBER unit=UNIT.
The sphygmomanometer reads value=180 unit=mmHg
